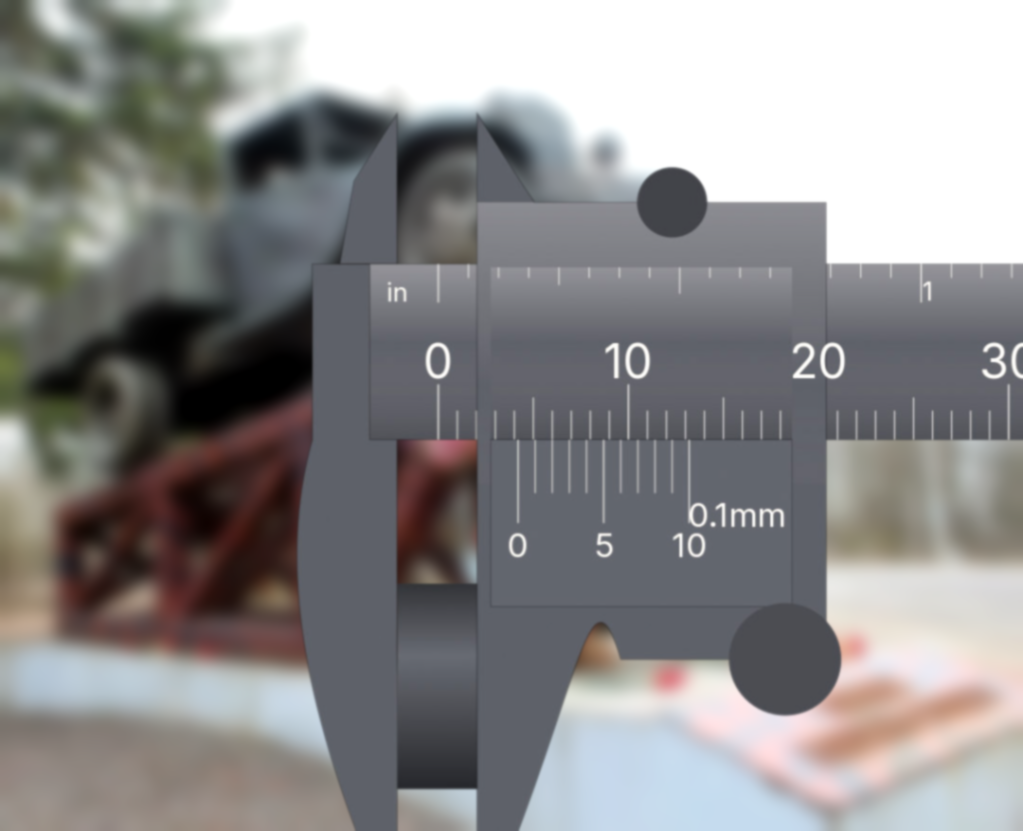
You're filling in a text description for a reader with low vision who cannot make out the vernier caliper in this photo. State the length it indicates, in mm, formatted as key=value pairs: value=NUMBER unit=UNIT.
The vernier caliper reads value=4.2 unit=mm
